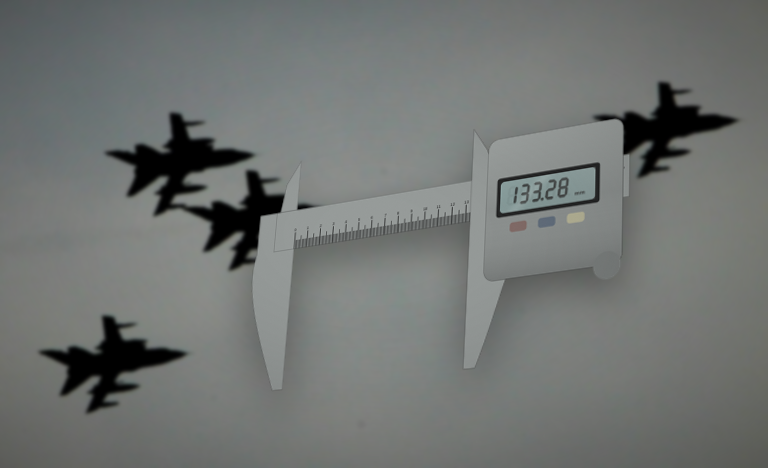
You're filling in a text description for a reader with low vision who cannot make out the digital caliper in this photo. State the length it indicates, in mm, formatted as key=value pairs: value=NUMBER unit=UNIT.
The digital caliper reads value=133.28 unit=mm
